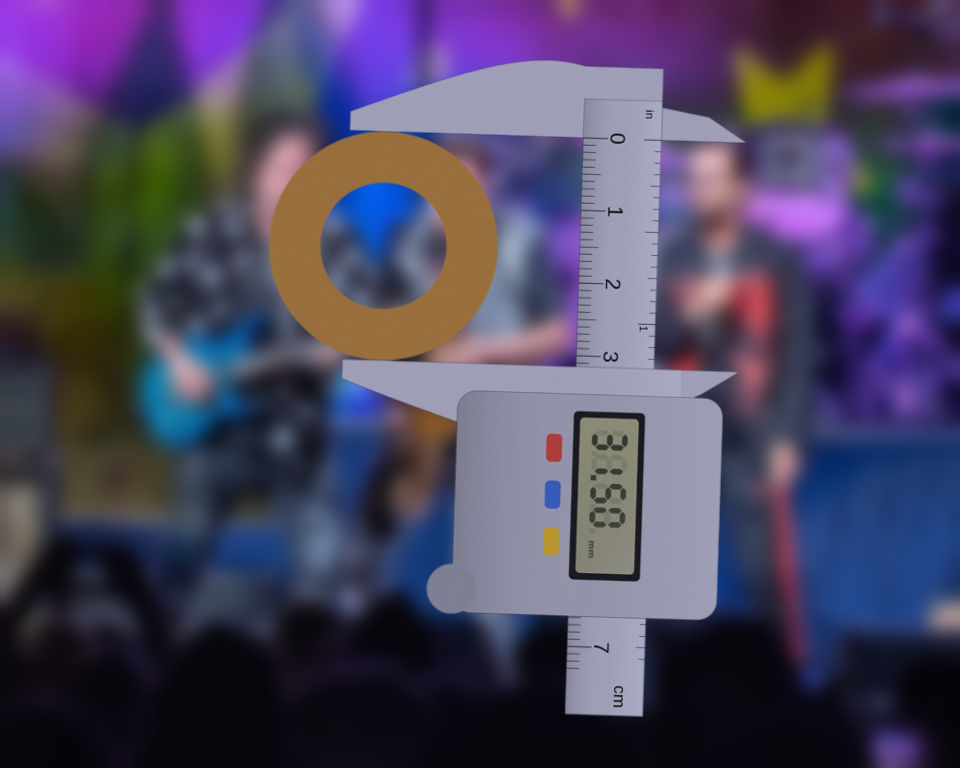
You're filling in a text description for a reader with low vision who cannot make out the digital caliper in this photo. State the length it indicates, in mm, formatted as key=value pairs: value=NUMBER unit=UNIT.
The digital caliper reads value=31.50 unit=mm
